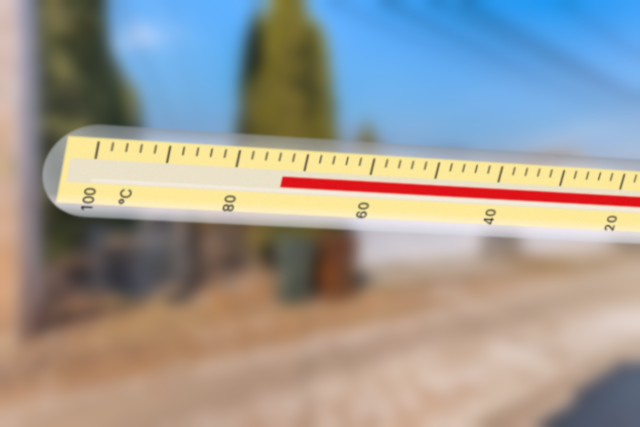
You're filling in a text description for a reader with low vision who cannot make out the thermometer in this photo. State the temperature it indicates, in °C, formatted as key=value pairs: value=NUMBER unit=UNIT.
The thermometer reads value=73 unit=°C
